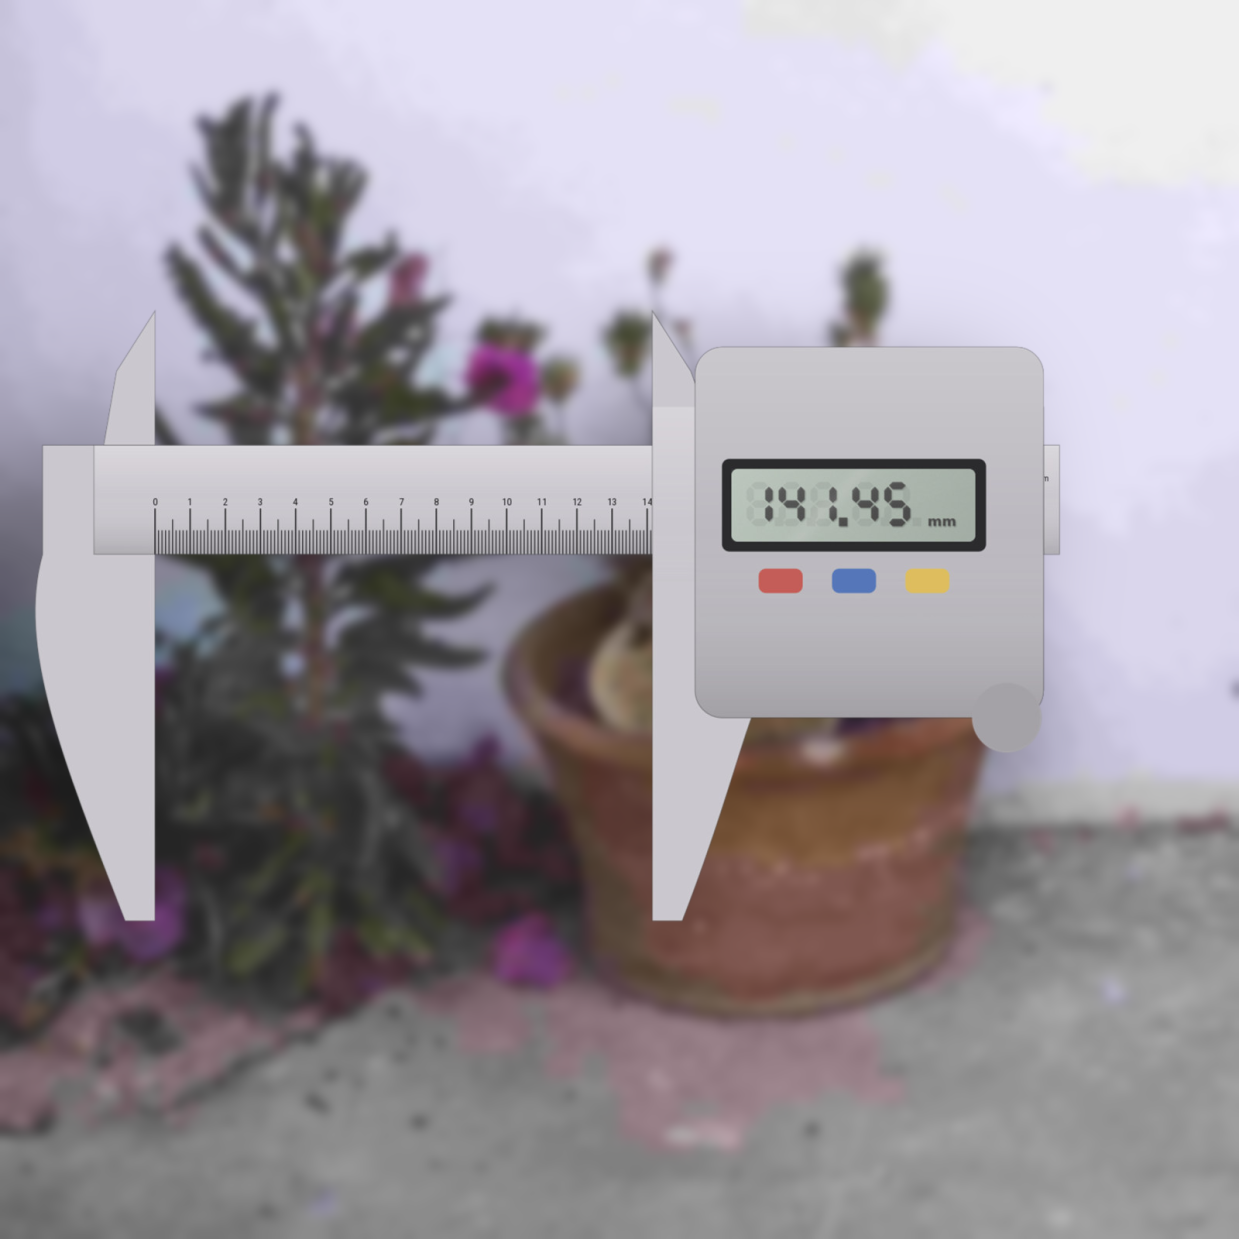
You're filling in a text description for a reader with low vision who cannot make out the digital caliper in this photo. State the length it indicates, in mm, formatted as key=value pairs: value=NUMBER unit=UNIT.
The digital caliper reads value=141.45 unit=mm
